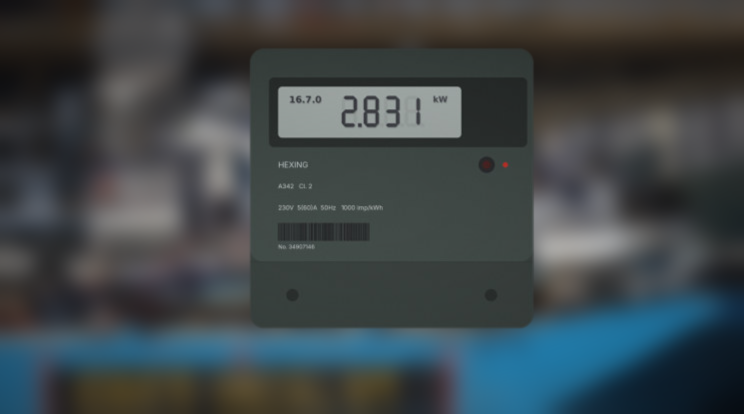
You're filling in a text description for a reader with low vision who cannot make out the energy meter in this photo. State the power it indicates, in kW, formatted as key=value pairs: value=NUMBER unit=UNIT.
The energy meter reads value=2.831 unit=kW
